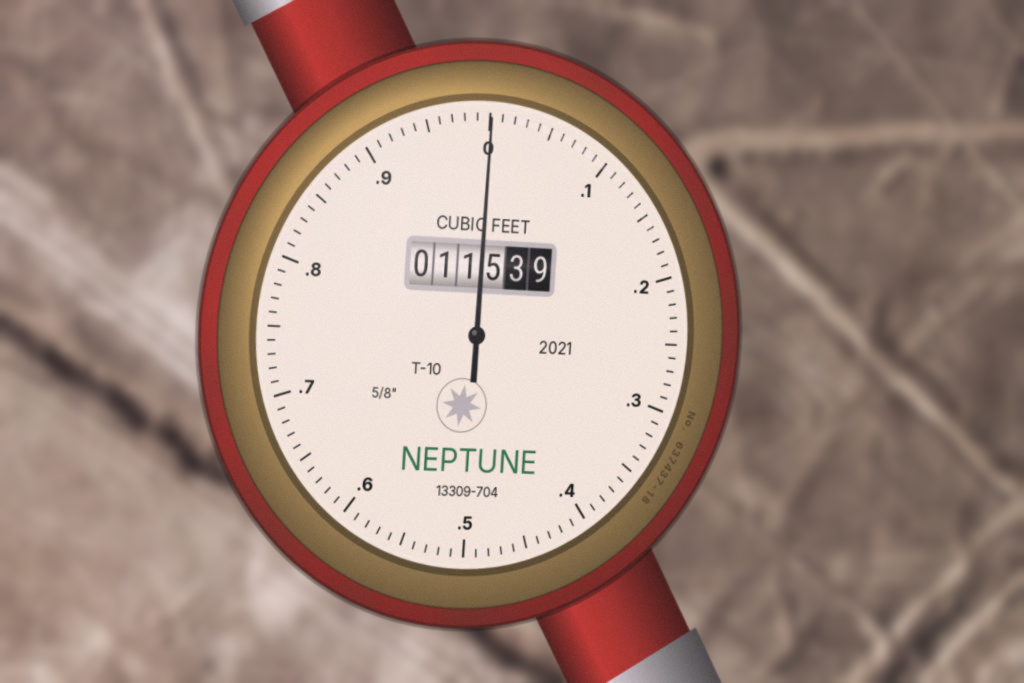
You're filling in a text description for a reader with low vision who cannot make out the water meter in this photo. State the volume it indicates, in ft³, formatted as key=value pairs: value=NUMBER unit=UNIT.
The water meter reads value=11539.00 unit=ft³
